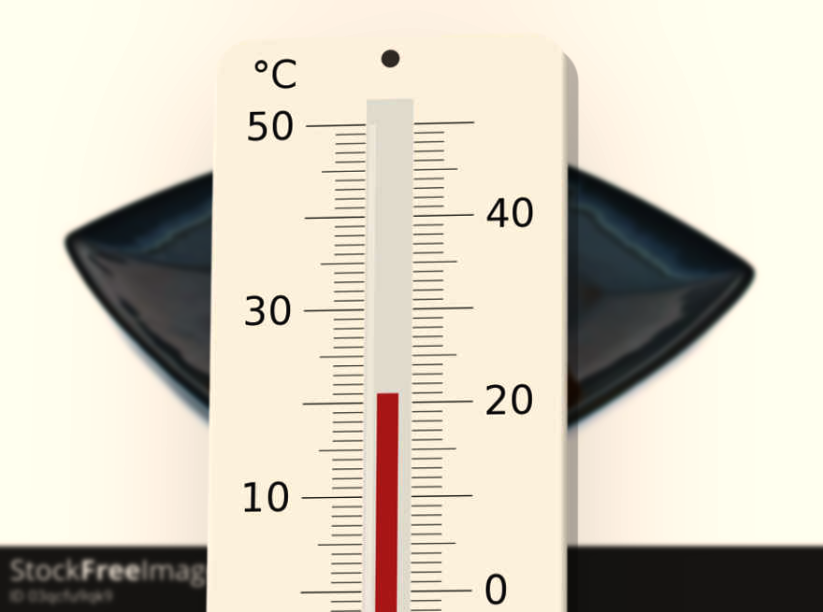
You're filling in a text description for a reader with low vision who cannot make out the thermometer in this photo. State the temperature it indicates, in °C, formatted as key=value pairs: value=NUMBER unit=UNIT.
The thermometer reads value=21 unit=°C
